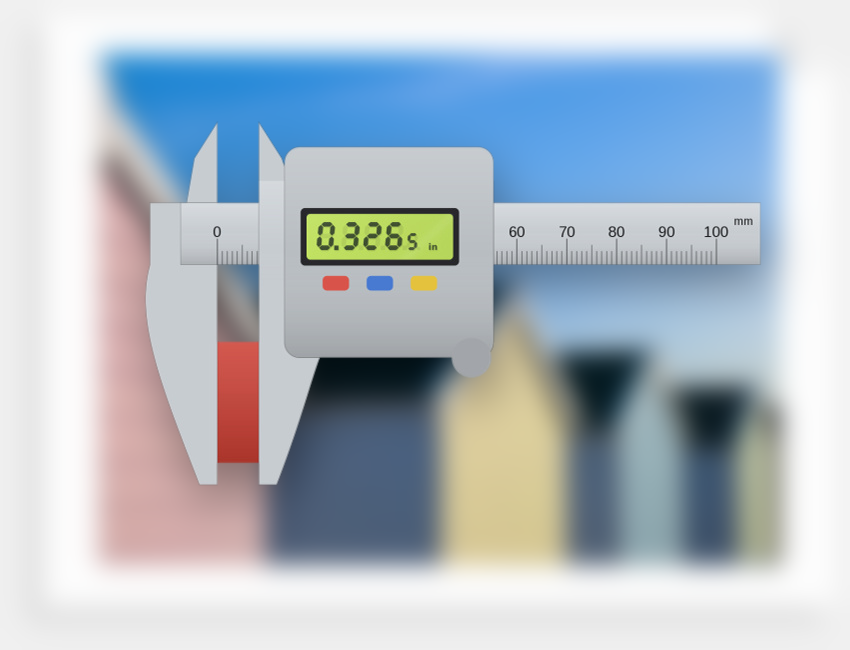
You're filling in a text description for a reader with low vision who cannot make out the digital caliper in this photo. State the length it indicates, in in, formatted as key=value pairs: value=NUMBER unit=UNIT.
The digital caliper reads value=0.3265 unit=in
